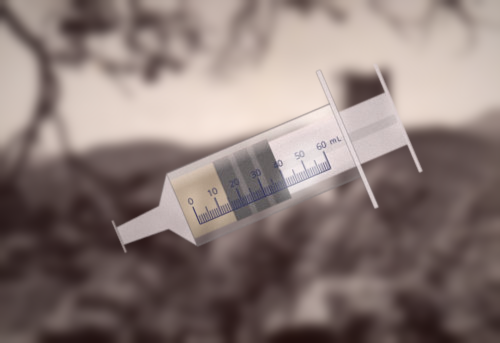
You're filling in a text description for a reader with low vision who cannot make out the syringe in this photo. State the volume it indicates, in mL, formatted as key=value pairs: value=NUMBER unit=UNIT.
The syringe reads value=15 unit=mL
